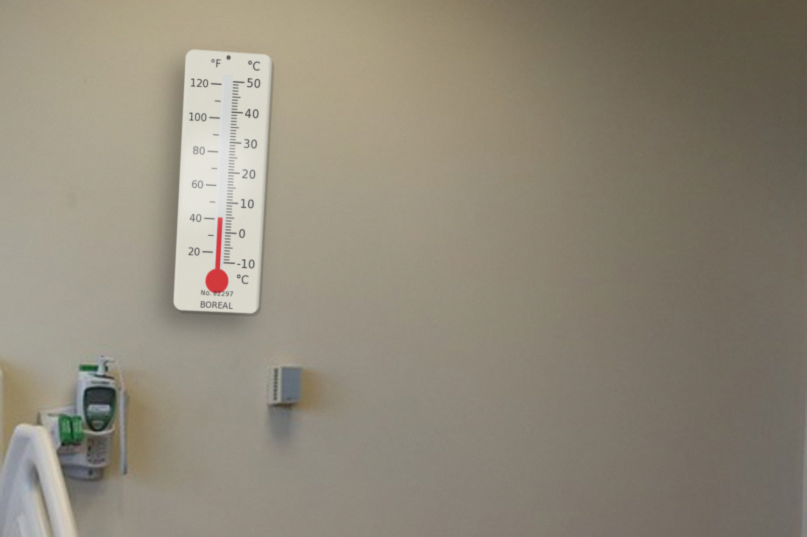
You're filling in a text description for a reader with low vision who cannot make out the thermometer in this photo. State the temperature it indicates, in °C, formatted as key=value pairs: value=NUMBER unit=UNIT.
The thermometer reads value=5 unit=°C
